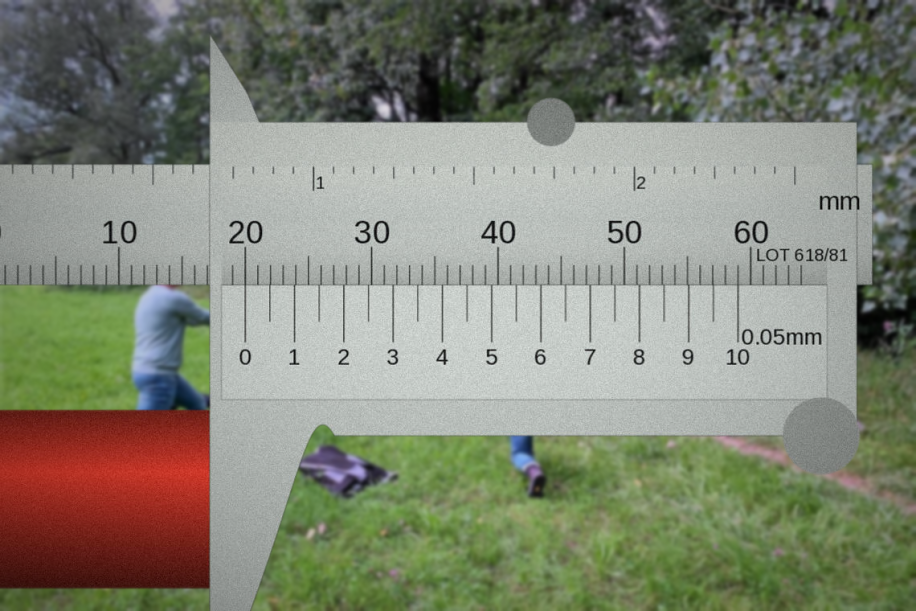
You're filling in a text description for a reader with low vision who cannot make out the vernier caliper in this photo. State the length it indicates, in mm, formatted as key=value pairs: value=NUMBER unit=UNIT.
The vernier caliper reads value=20.0 unit=mm
